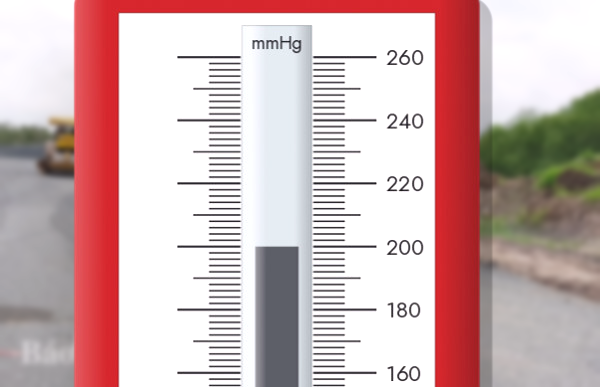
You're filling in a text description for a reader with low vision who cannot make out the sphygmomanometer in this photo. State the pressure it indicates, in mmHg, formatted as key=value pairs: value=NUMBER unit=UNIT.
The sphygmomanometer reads value=200 unit=mmHg
